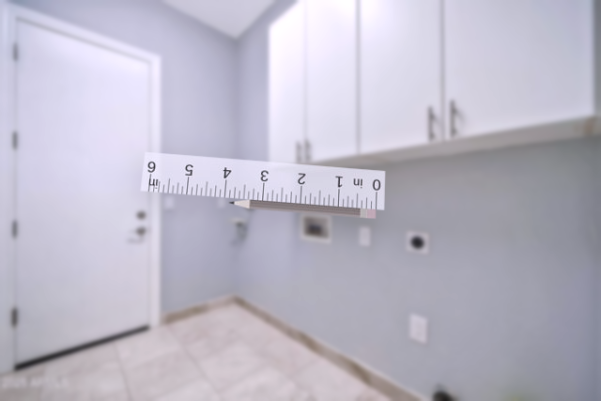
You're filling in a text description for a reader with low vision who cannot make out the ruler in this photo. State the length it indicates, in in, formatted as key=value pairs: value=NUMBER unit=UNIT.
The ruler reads value=3.875 unit=in
